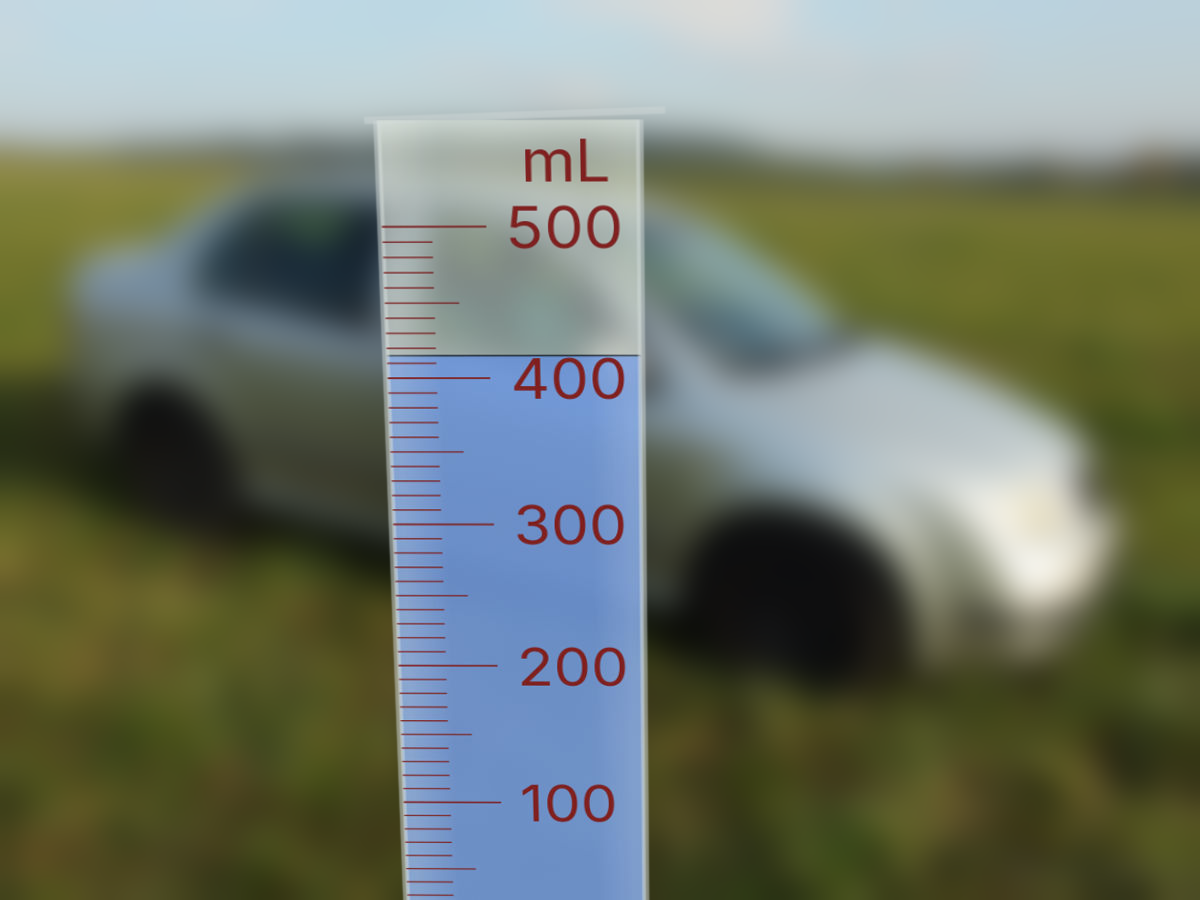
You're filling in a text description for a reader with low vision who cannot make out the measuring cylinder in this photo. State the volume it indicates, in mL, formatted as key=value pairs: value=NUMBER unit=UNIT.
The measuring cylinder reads value=415 unit=mL
